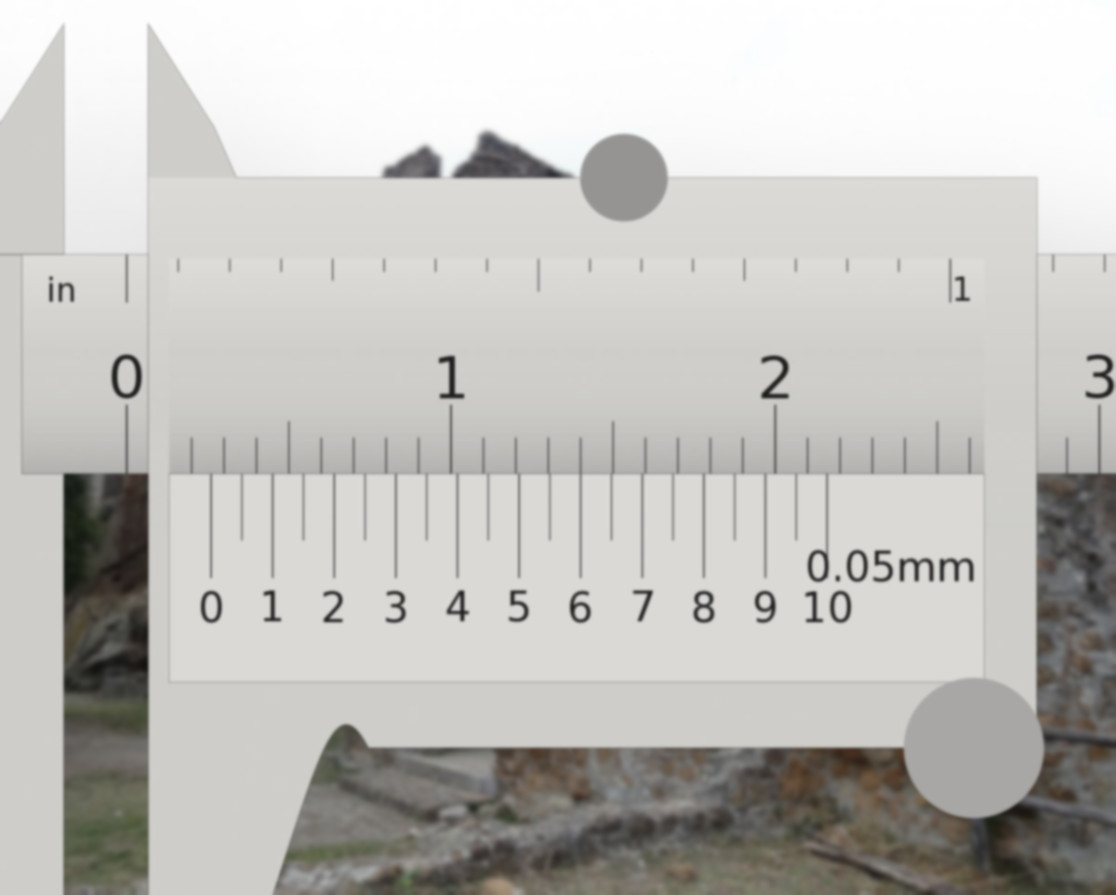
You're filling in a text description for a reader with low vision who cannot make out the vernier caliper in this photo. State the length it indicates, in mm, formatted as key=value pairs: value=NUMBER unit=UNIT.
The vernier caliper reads value=2.60 unit=mm
